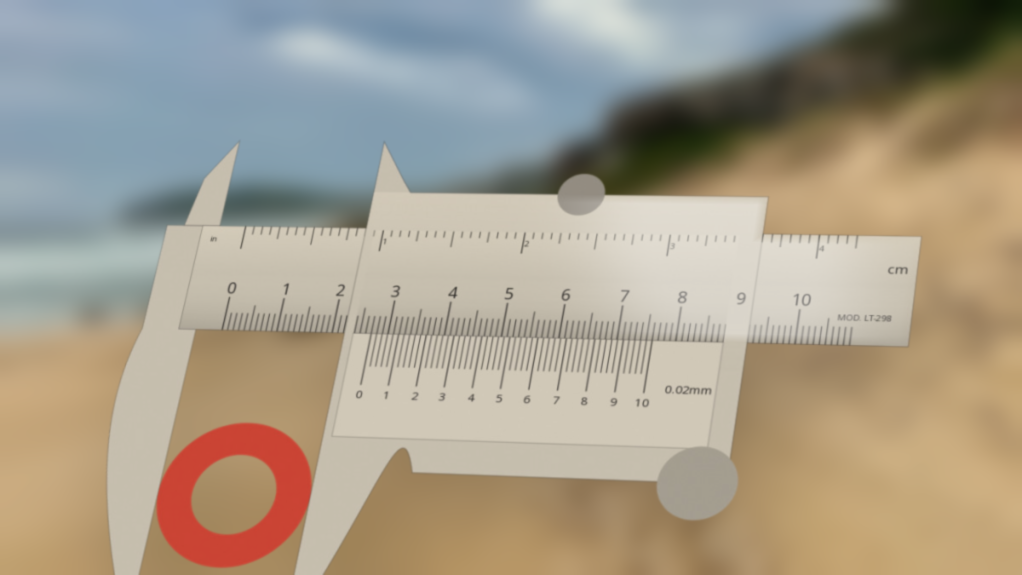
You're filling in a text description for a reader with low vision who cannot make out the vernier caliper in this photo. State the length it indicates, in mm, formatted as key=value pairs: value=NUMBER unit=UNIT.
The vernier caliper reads value=27.0 unit=mm
